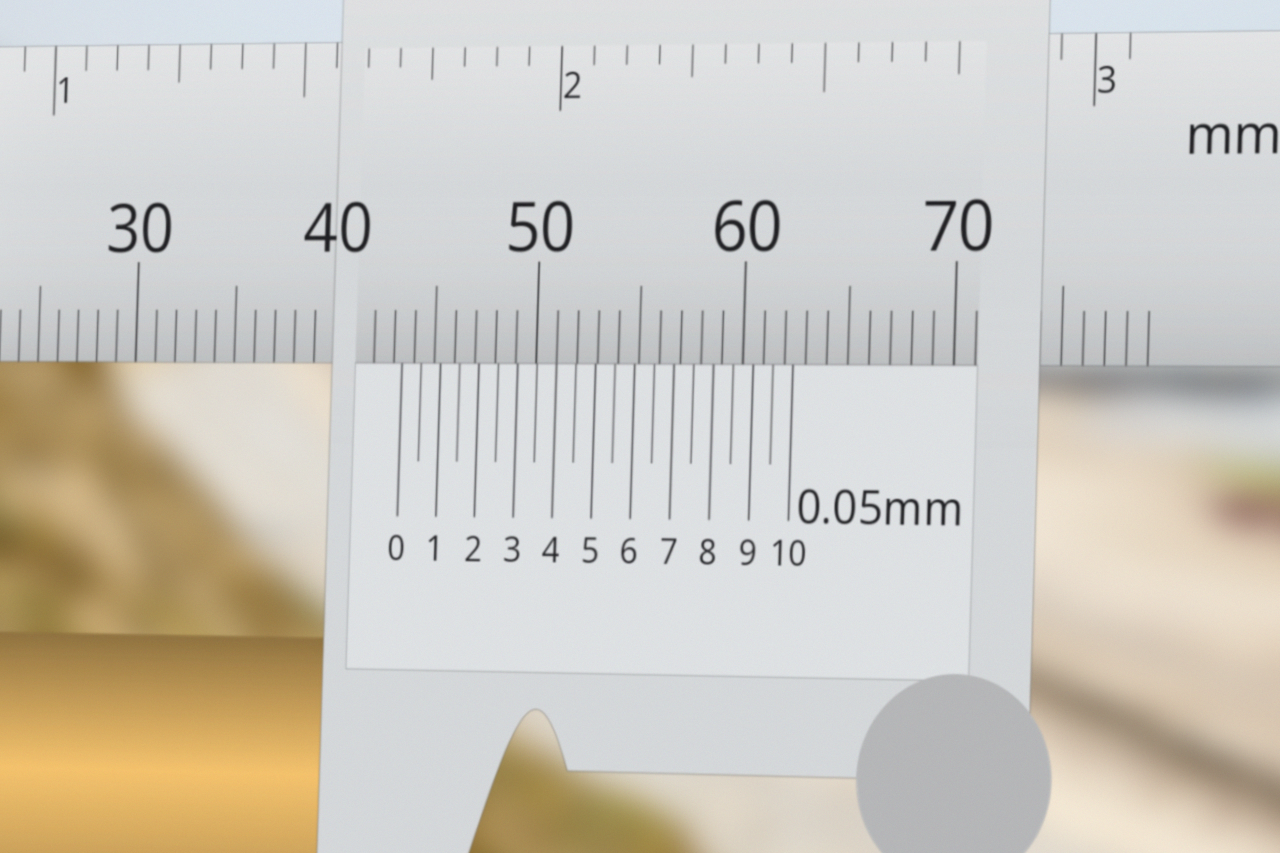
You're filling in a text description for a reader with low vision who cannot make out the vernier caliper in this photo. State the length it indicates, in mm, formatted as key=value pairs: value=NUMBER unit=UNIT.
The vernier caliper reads value=43.4 unit=mm
